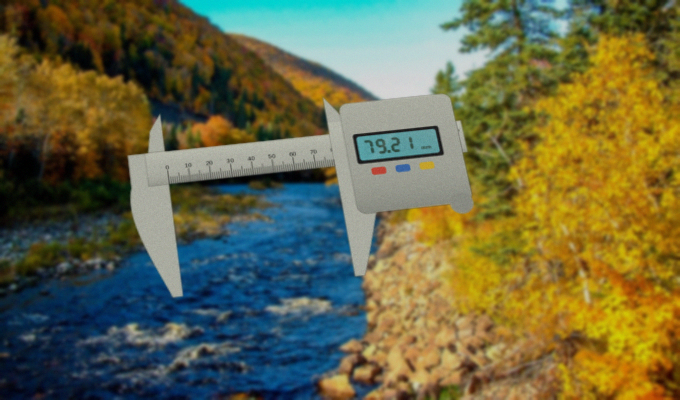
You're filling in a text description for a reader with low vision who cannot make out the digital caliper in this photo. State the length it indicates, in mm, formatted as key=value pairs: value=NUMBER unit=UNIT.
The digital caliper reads value=79.21 unit=mm
